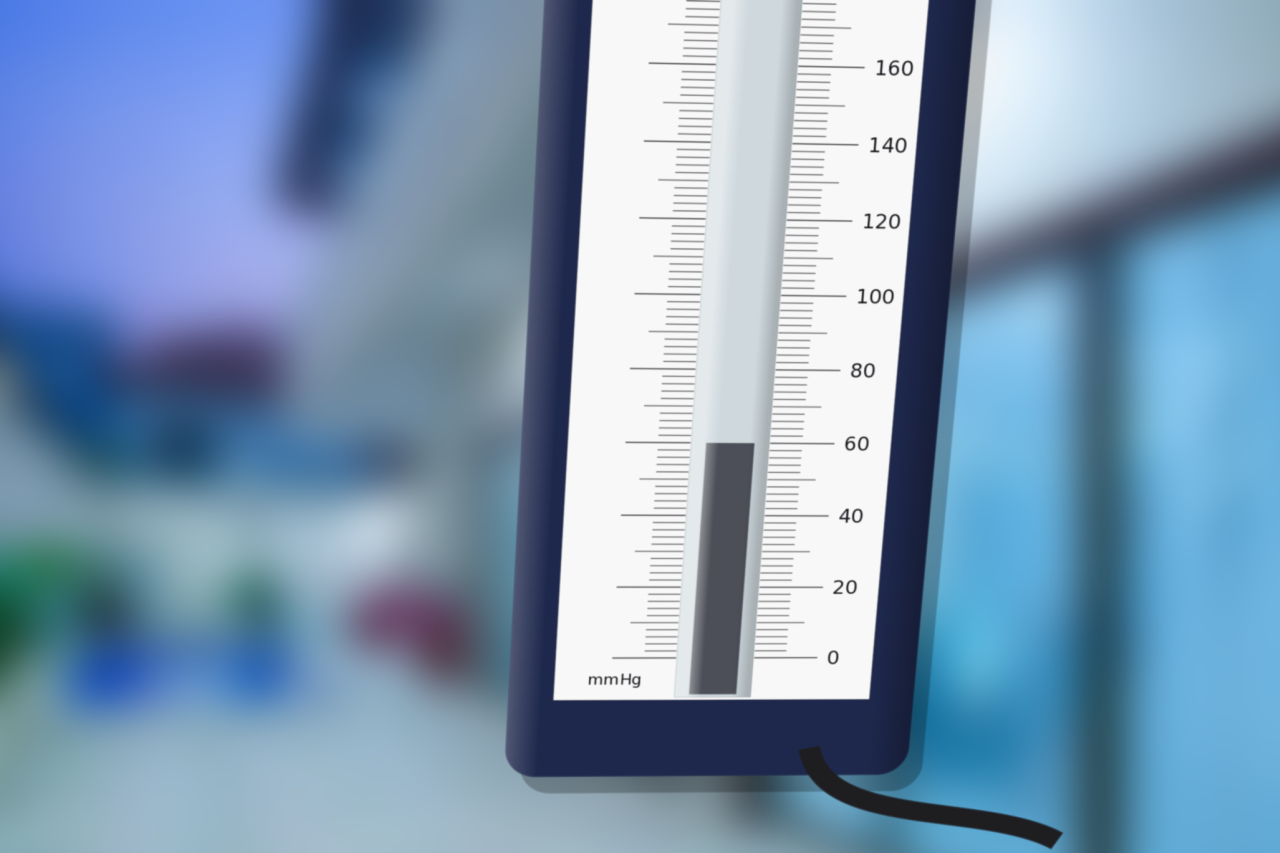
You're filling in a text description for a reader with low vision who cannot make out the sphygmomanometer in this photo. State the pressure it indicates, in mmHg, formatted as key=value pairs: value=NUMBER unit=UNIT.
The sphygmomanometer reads value=60 unit=mmHg
